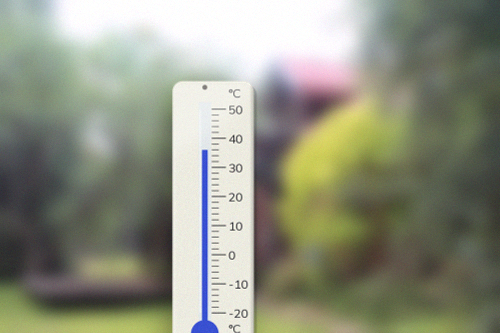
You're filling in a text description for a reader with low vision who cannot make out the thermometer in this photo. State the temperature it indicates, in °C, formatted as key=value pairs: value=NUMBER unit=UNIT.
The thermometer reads value=36 unit=°C
